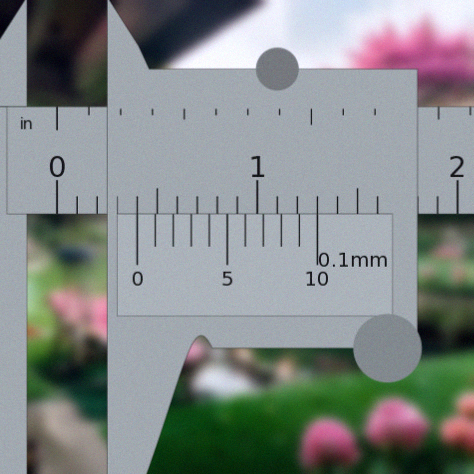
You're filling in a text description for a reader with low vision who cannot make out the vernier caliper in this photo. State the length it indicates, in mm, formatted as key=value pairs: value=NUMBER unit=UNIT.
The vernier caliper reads value=4.0 unit=mm
